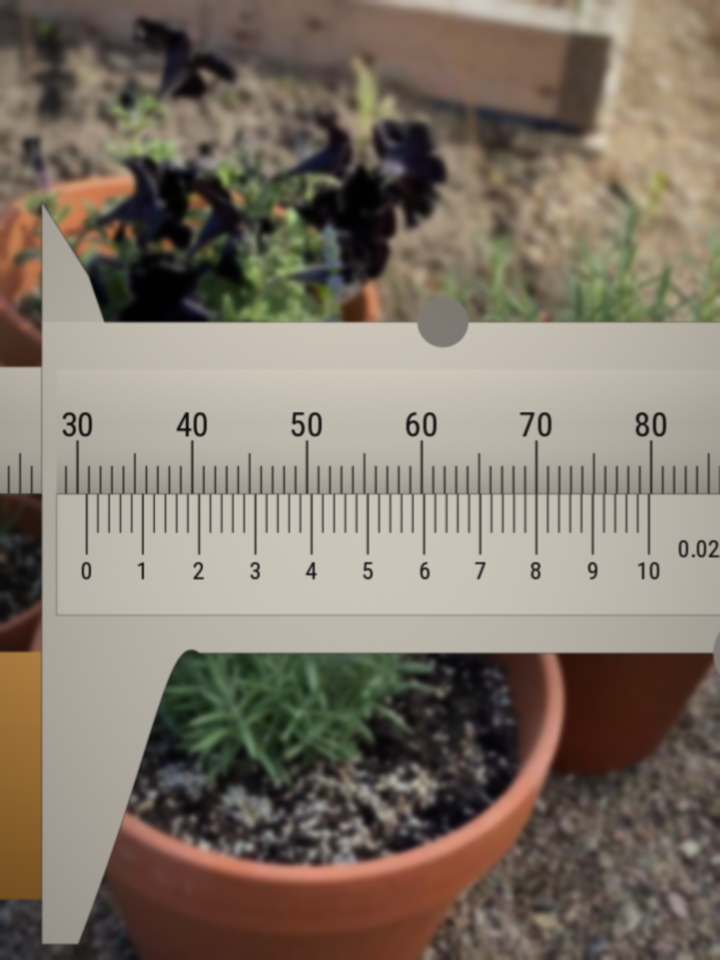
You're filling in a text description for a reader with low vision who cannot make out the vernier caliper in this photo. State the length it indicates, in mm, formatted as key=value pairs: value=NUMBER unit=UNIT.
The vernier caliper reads value=30.8 unit=mm
